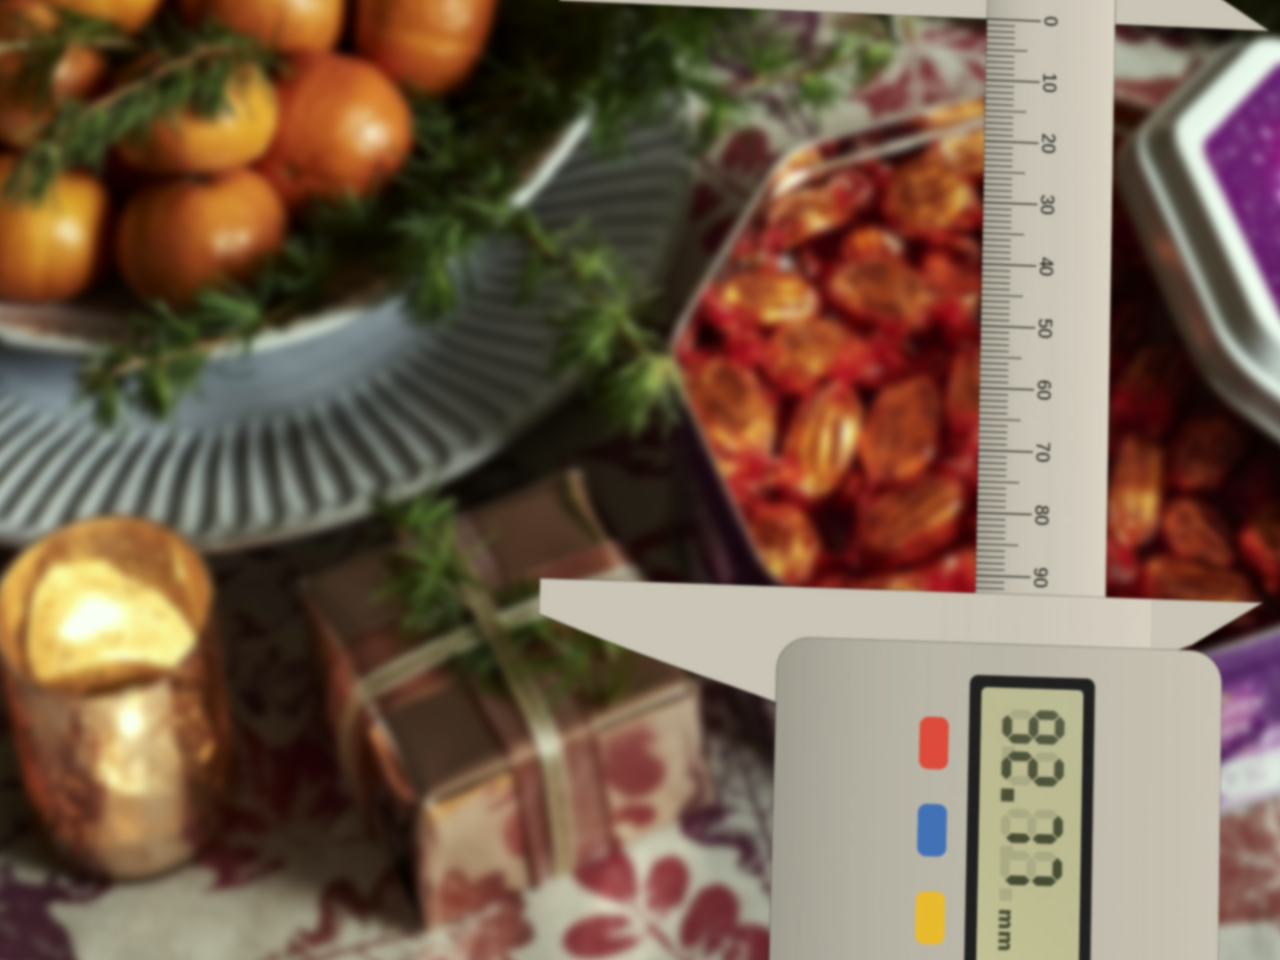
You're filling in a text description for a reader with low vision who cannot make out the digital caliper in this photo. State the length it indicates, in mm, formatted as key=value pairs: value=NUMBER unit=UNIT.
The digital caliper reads value=92.77 unit=mm
